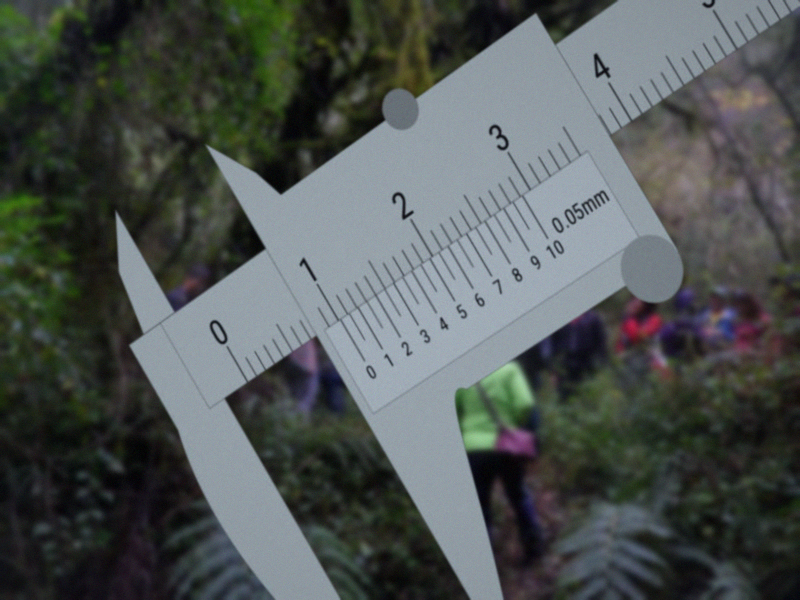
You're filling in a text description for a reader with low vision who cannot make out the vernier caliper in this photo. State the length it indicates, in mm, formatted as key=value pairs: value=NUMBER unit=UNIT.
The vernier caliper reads value=10.2 unit=mm
